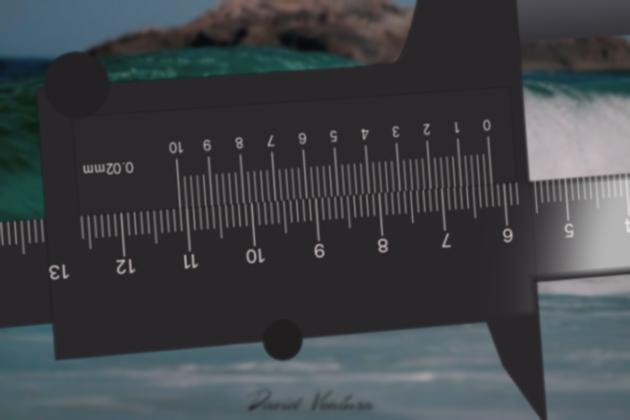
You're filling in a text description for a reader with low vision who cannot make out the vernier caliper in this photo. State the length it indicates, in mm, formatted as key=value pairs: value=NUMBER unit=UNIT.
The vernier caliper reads value=62.0 unit=mm
